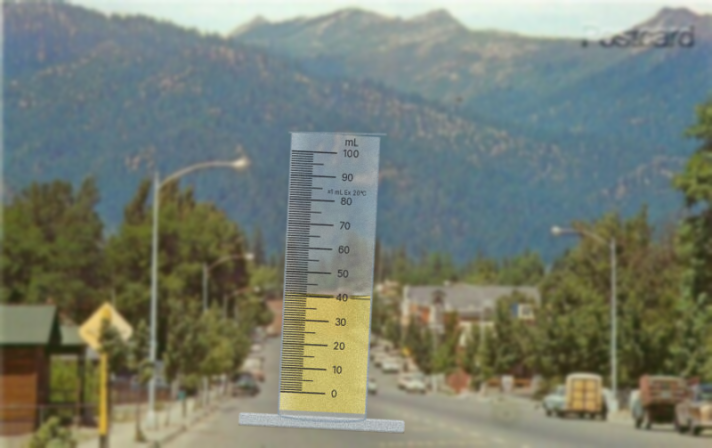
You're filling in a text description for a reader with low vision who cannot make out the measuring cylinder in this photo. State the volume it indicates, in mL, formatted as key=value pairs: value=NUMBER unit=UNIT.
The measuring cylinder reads value=40 unit=mL
